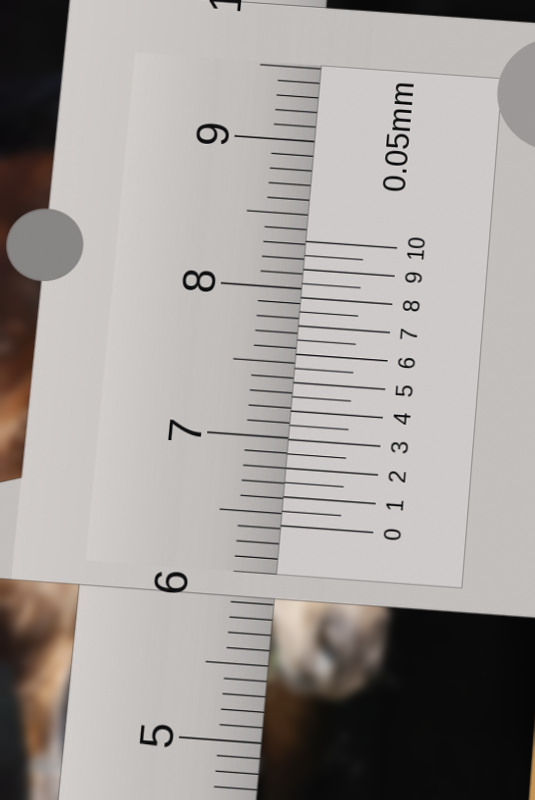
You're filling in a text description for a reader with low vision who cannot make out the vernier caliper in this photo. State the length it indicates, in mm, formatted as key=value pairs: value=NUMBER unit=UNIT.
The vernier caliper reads value=64.2 unit=mm
